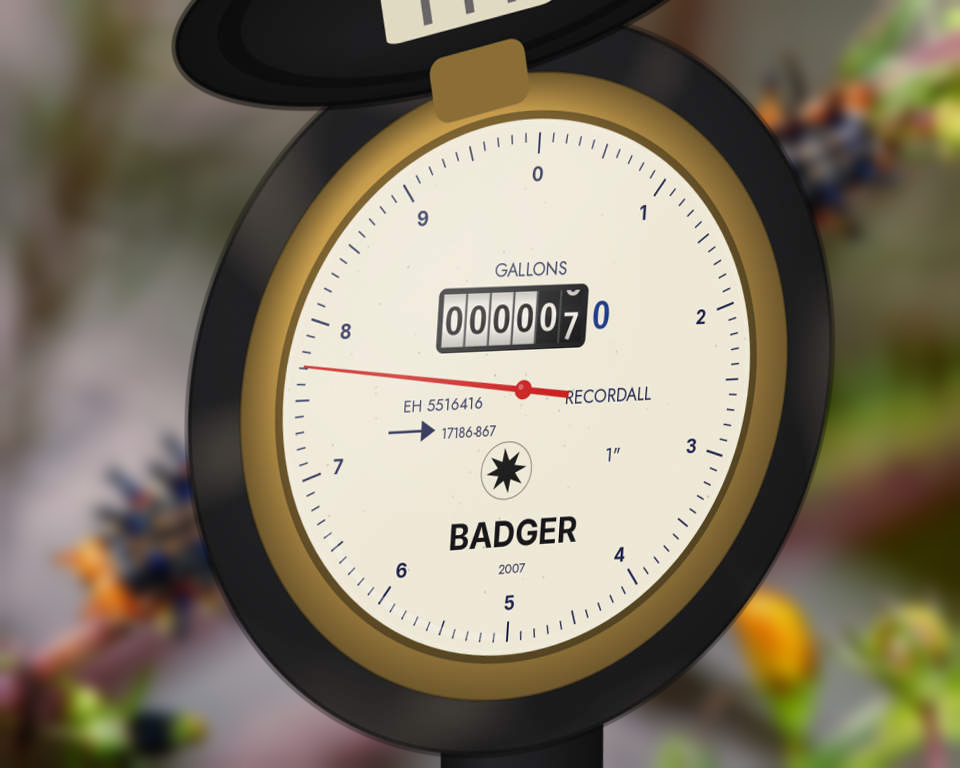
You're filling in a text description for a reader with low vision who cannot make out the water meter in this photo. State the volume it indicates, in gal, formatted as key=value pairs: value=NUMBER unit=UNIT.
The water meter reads value=67.7 unit=gal
